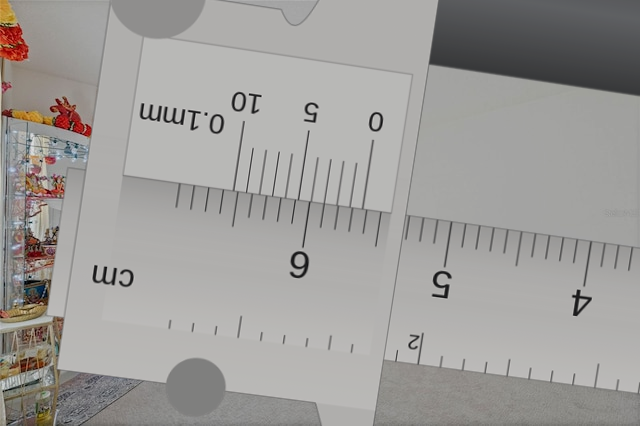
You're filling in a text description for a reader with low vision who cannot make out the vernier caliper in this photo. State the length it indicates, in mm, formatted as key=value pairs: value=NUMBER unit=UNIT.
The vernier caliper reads value=56.3 unit=mm
